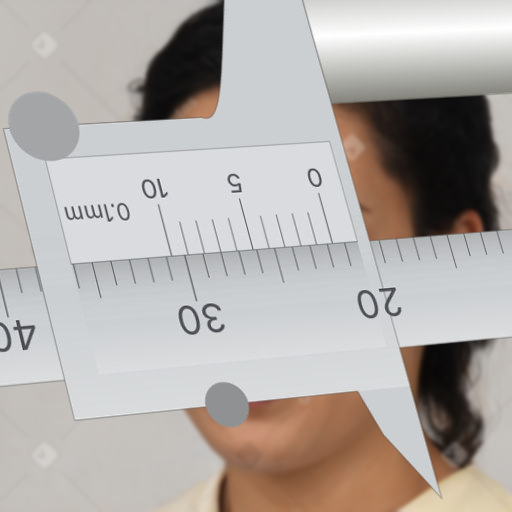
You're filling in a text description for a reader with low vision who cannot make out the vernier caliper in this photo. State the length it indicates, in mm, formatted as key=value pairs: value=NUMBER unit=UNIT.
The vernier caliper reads value=21.7 unit=mm
